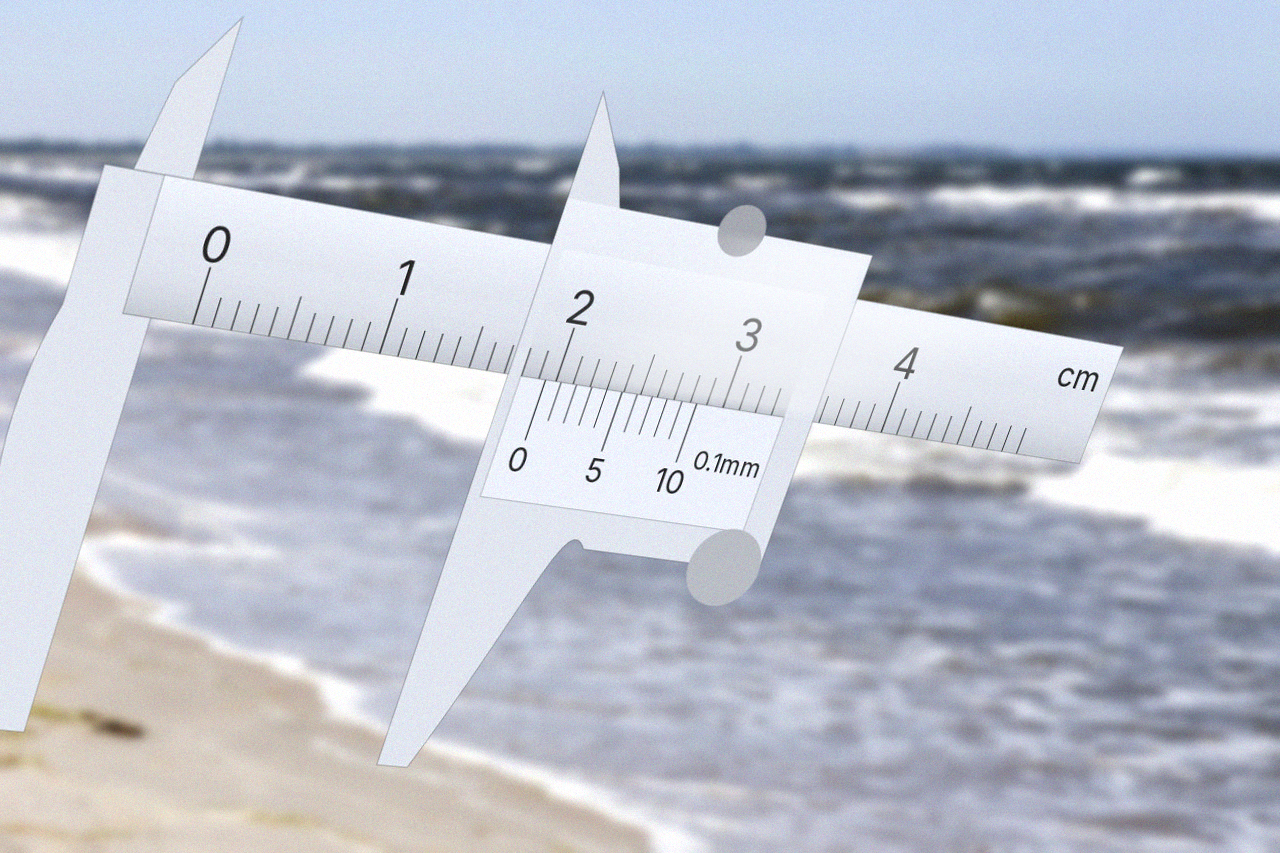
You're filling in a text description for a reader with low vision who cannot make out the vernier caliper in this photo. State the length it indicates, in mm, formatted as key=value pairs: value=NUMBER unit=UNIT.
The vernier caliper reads value=19.4 unit=mm
